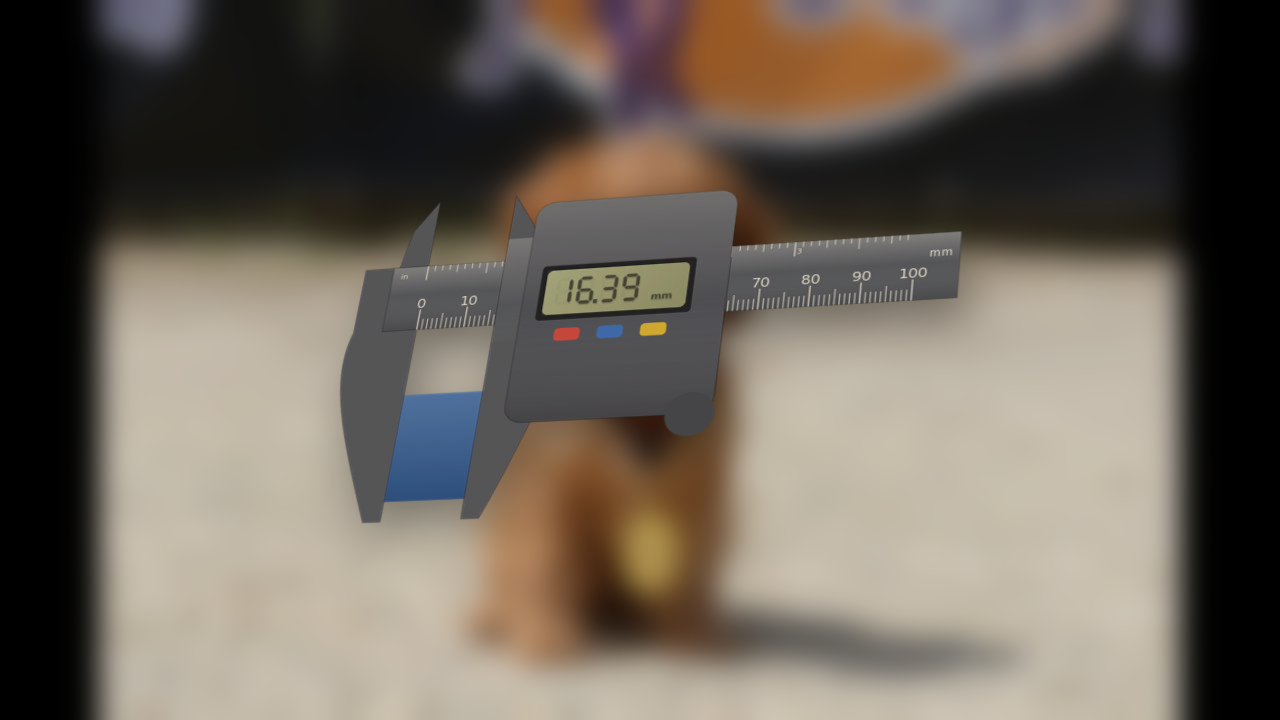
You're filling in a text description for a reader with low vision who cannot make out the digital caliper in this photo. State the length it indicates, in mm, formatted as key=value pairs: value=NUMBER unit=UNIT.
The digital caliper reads value=16.39 unit=mm
